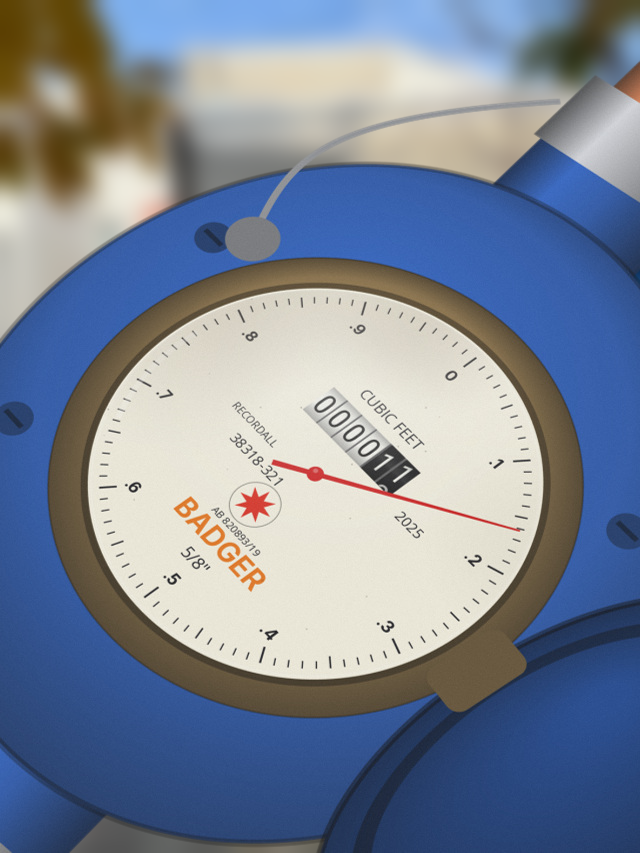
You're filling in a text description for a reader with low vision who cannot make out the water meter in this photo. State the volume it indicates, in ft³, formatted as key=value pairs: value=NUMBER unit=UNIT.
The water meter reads value=11.16 unit=ft³
